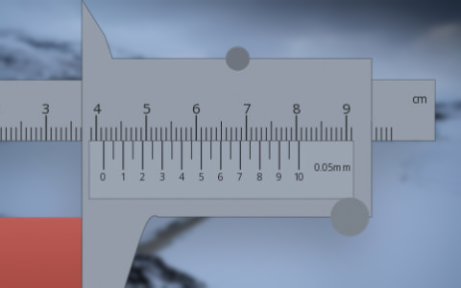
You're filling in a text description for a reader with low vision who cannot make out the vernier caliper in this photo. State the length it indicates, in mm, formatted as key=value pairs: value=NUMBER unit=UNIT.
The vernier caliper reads value=41.5 unit=mm
